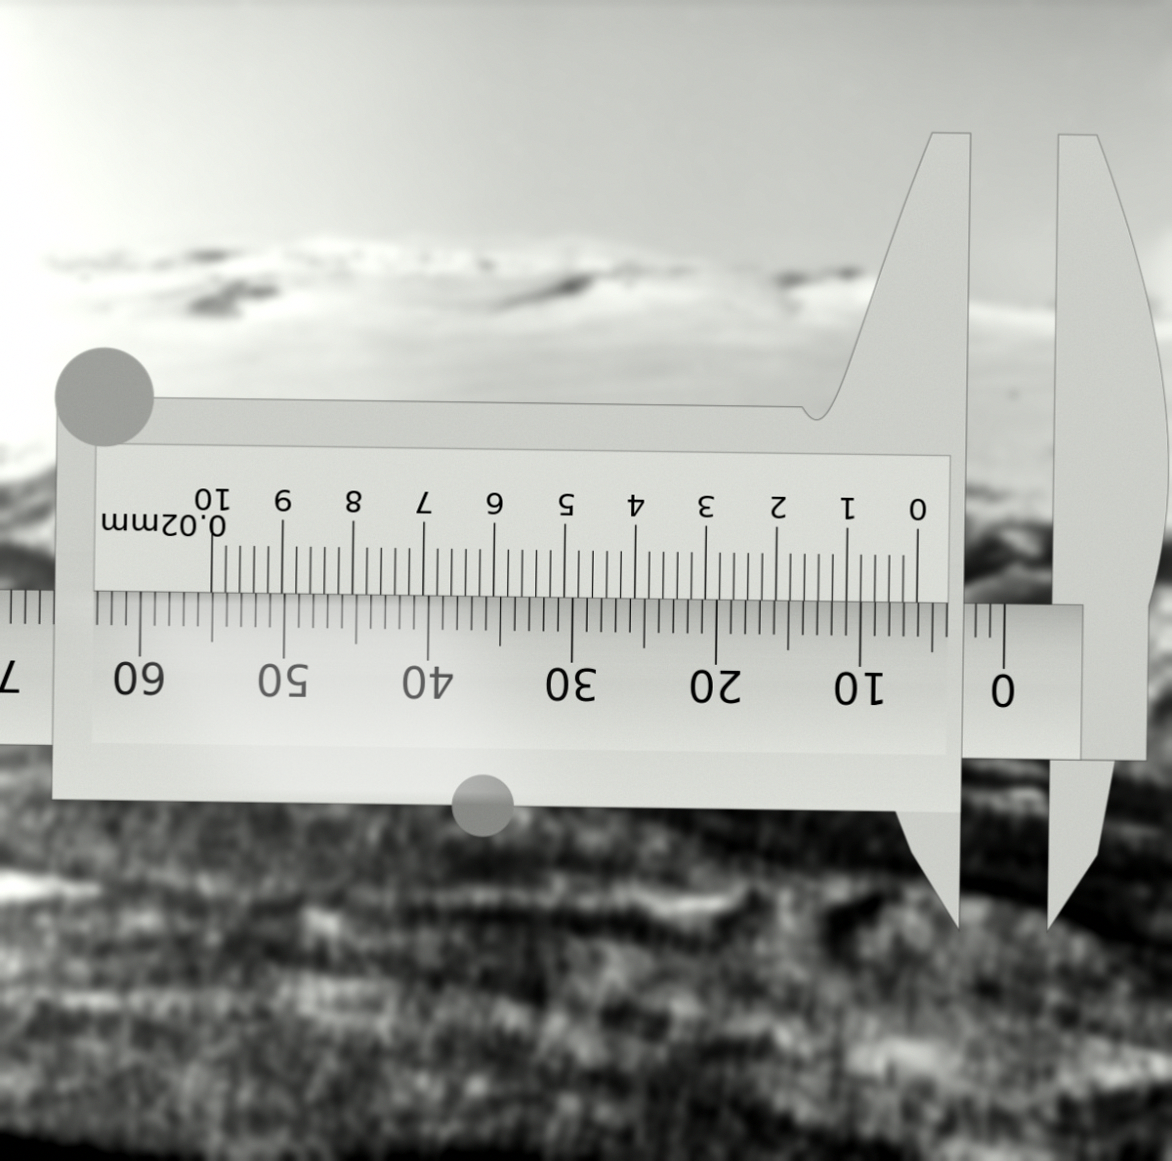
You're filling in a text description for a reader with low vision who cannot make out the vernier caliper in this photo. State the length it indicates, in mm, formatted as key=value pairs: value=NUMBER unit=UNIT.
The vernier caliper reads value=6.1 unit=mm
